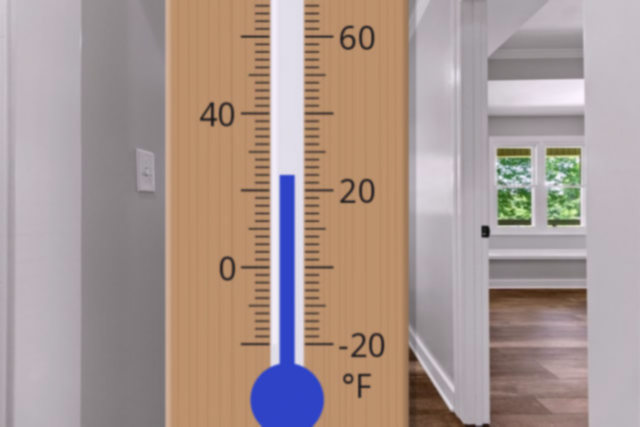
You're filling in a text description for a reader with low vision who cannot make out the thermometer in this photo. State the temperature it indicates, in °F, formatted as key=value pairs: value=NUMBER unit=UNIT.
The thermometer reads value=24 unit=°F
